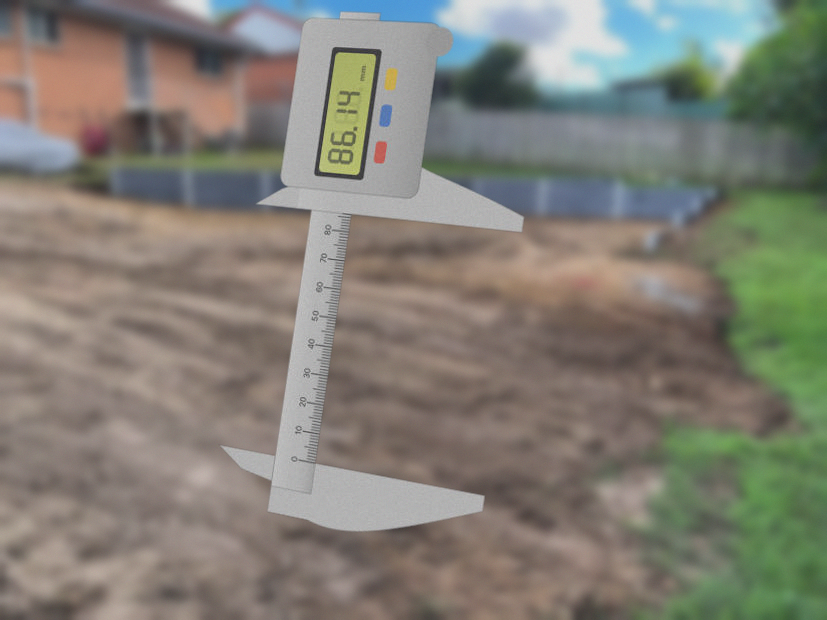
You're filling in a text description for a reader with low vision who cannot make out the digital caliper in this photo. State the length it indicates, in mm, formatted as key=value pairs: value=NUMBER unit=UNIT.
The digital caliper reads value=86.14 unit=mm
